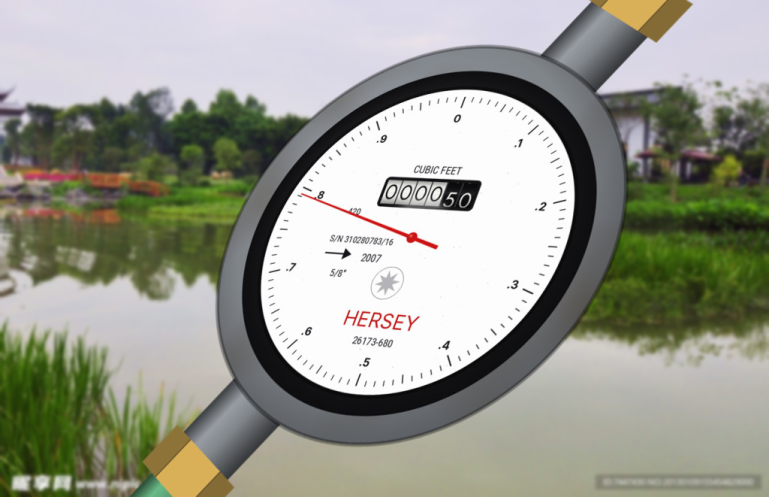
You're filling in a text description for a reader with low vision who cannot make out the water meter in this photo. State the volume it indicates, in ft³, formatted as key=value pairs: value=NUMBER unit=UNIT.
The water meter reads value=49.79 unit=ft³
